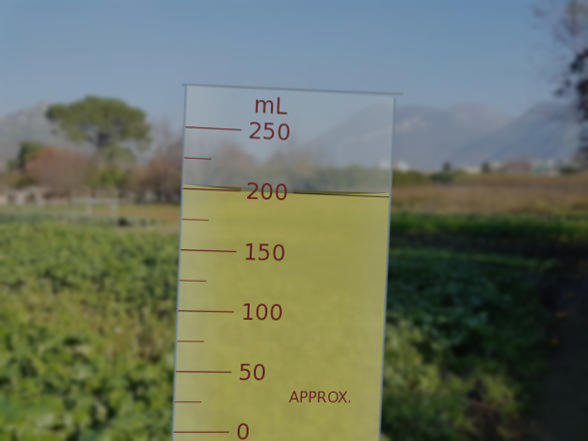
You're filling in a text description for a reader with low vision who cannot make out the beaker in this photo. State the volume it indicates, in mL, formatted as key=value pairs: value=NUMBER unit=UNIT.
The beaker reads value=200 unit=mL
